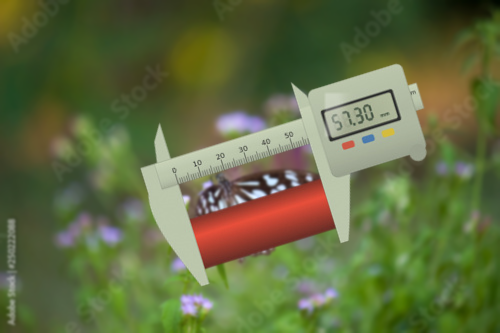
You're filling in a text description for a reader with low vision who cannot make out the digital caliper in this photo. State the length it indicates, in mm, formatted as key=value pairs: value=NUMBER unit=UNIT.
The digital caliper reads value=57.30 unit=mm
